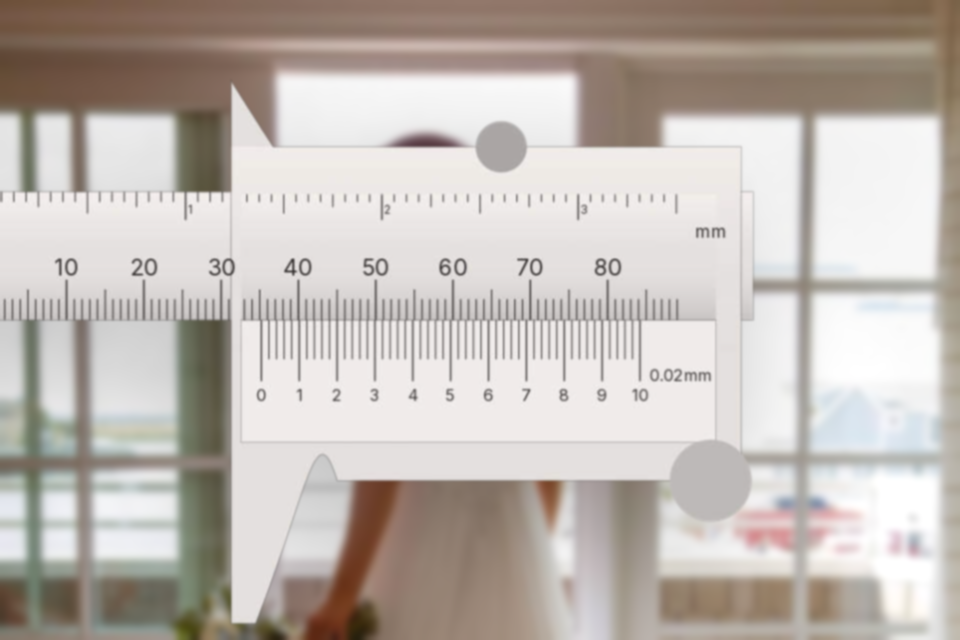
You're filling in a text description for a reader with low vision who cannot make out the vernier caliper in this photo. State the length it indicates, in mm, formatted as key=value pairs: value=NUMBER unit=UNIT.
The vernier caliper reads value=35.2 unit=mm
